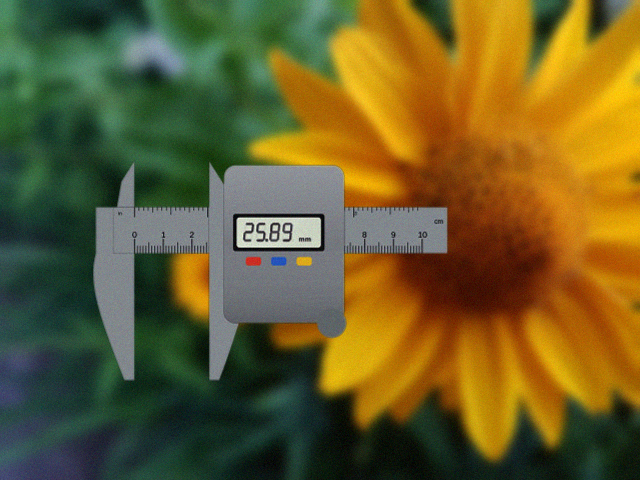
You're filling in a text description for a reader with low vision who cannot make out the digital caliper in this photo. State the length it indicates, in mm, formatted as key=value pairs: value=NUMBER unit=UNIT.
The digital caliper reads value=25.89 unit=mm
